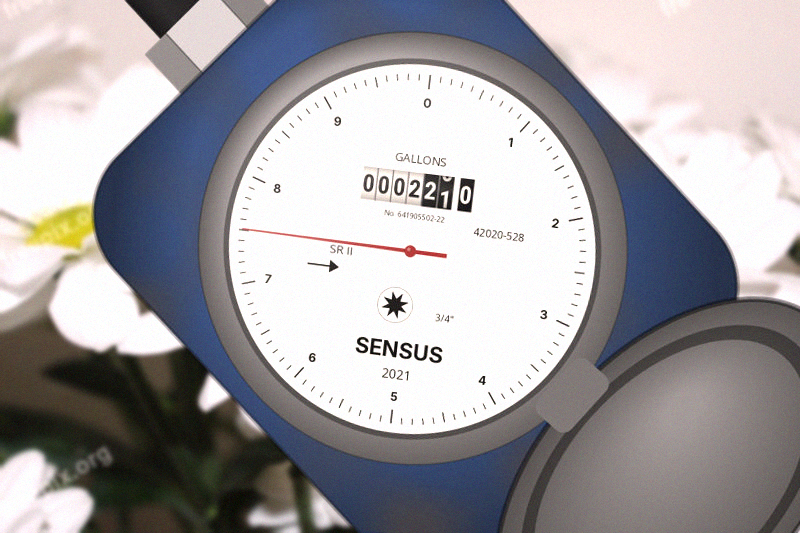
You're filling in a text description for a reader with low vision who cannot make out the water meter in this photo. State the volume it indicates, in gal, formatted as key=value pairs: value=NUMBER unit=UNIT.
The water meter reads value=2207.5 unit=gal
